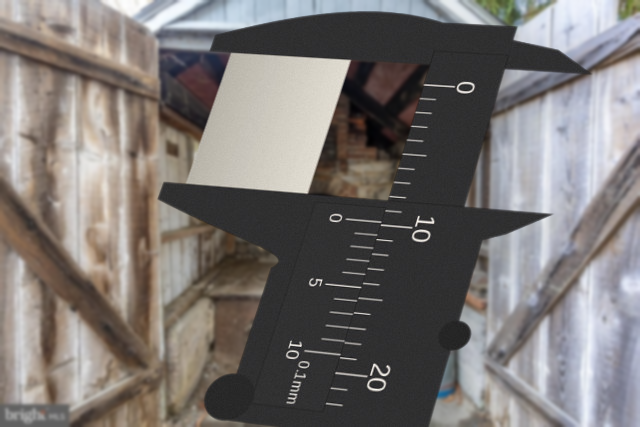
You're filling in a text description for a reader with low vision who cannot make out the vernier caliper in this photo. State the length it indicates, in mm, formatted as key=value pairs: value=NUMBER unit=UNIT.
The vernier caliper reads value=9.8 unit=mm
